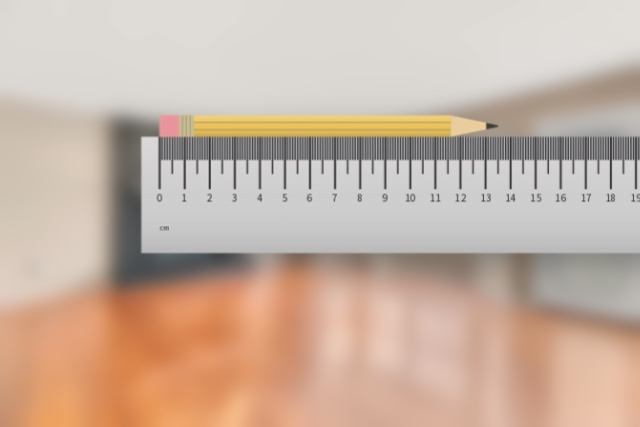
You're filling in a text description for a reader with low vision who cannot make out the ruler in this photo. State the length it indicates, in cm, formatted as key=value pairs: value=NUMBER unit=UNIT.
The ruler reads value=13.5 unit=cm
